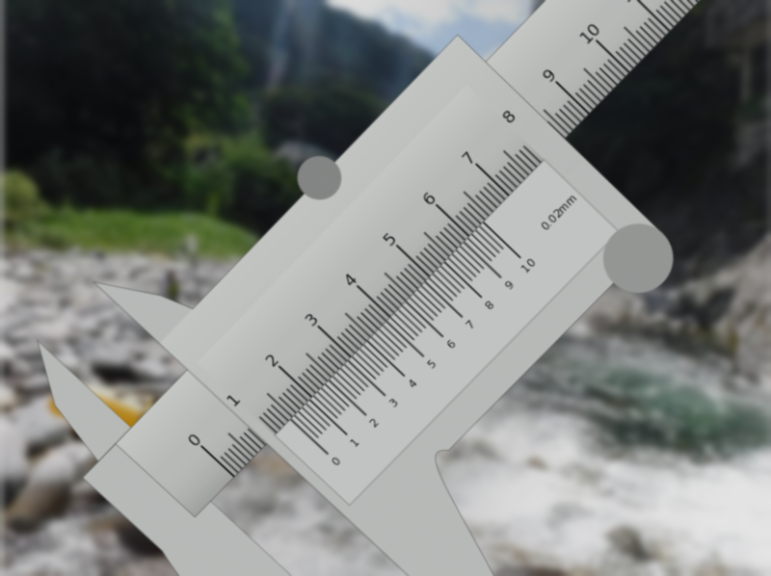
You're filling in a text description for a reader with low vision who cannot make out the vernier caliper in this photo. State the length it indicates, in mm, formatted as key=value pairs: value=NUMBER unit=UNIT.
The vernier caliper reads value=14.5 unit=mm
